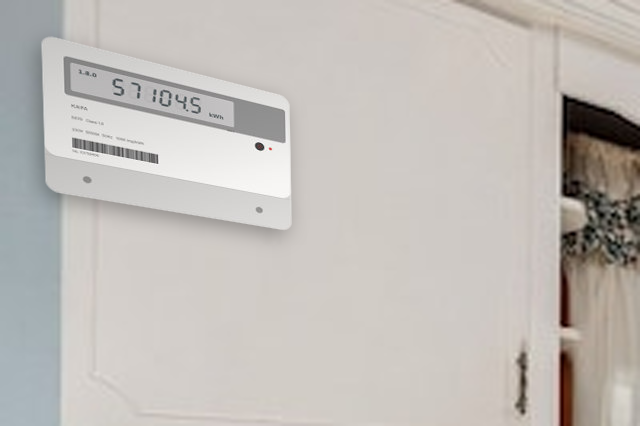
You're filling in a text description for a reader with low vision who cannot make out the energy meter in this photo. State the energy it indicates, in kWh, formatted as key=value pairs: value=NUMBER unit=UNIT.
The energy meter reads value=57104.5 unit=kWh
